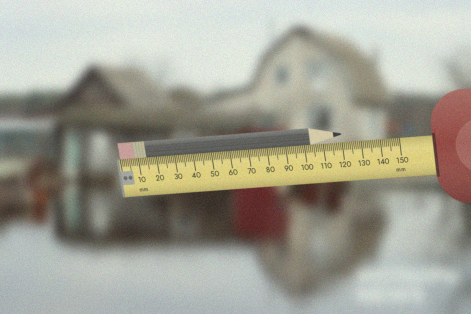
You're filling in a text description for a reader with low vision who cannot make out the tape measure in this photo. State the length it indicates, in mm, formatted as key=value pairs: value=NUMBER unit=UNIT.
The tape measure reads value=120 unit=mm
